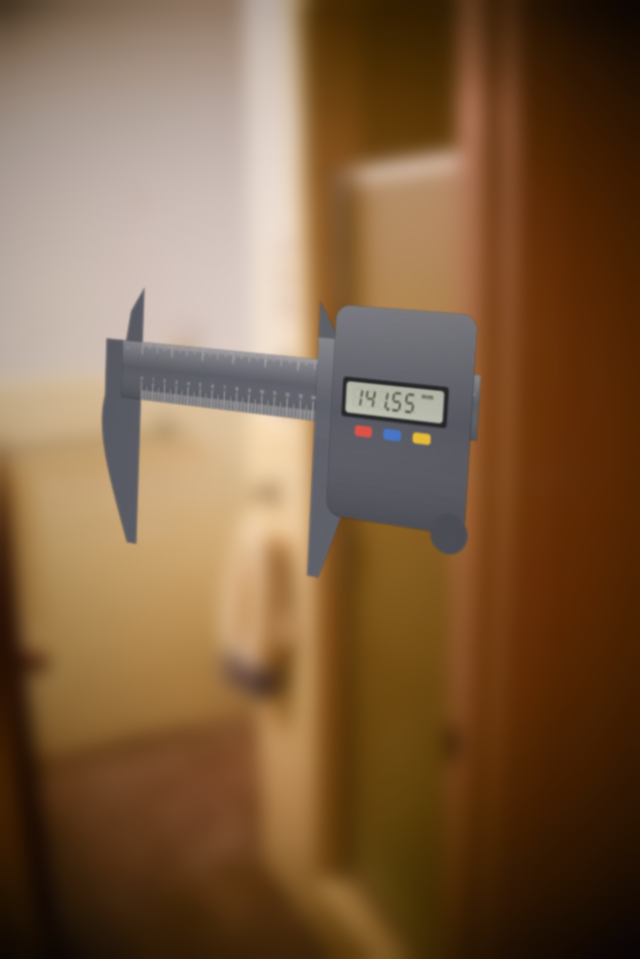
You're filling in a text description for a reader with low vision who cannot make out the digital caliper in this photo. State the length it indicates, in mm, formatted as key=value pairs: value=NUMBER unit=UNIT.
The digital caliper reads value=141.55 unit=mm
